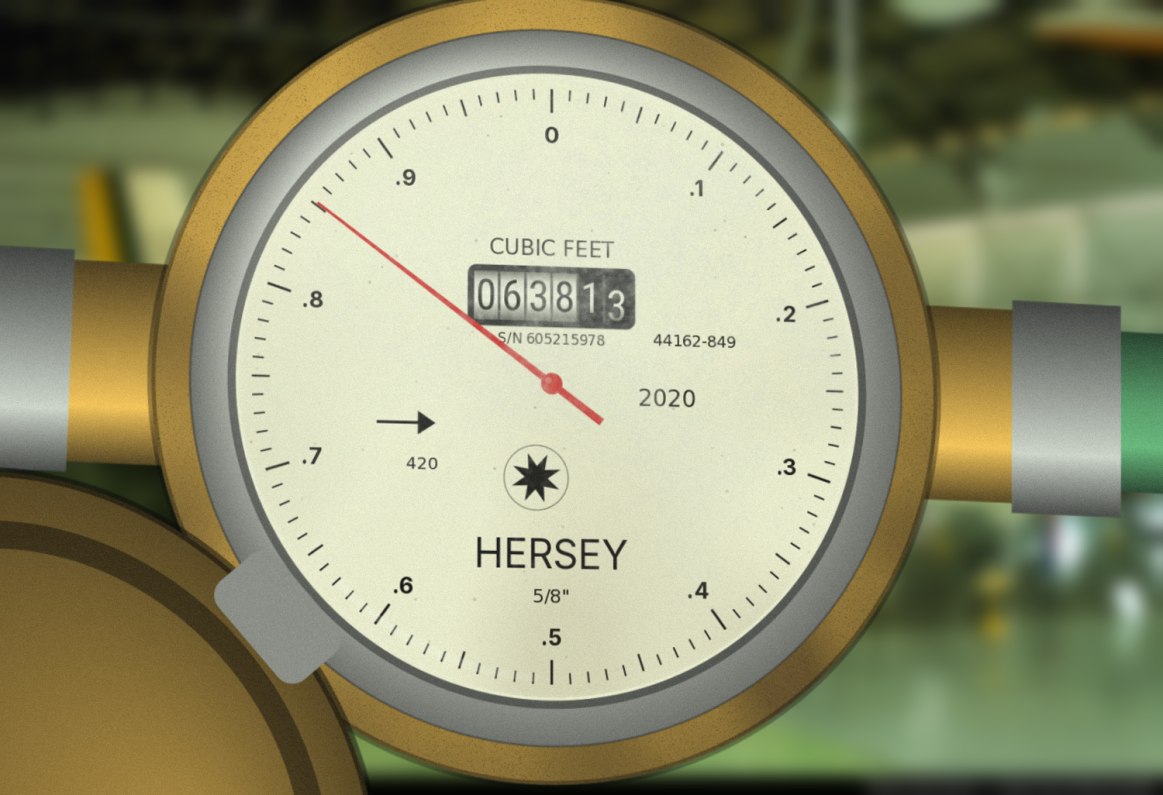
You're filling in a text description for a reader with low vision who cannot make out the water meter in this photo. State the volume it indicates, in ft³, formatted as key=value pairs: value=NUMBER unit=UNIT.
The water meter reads value=63812.85 unit=ft³
